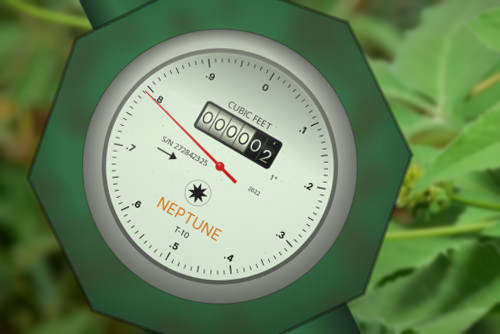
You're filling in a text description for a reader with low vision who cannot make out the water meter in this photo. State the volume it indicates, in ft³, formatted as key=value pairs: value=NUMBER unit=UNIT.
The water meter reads value=1.79 unit=ft³
